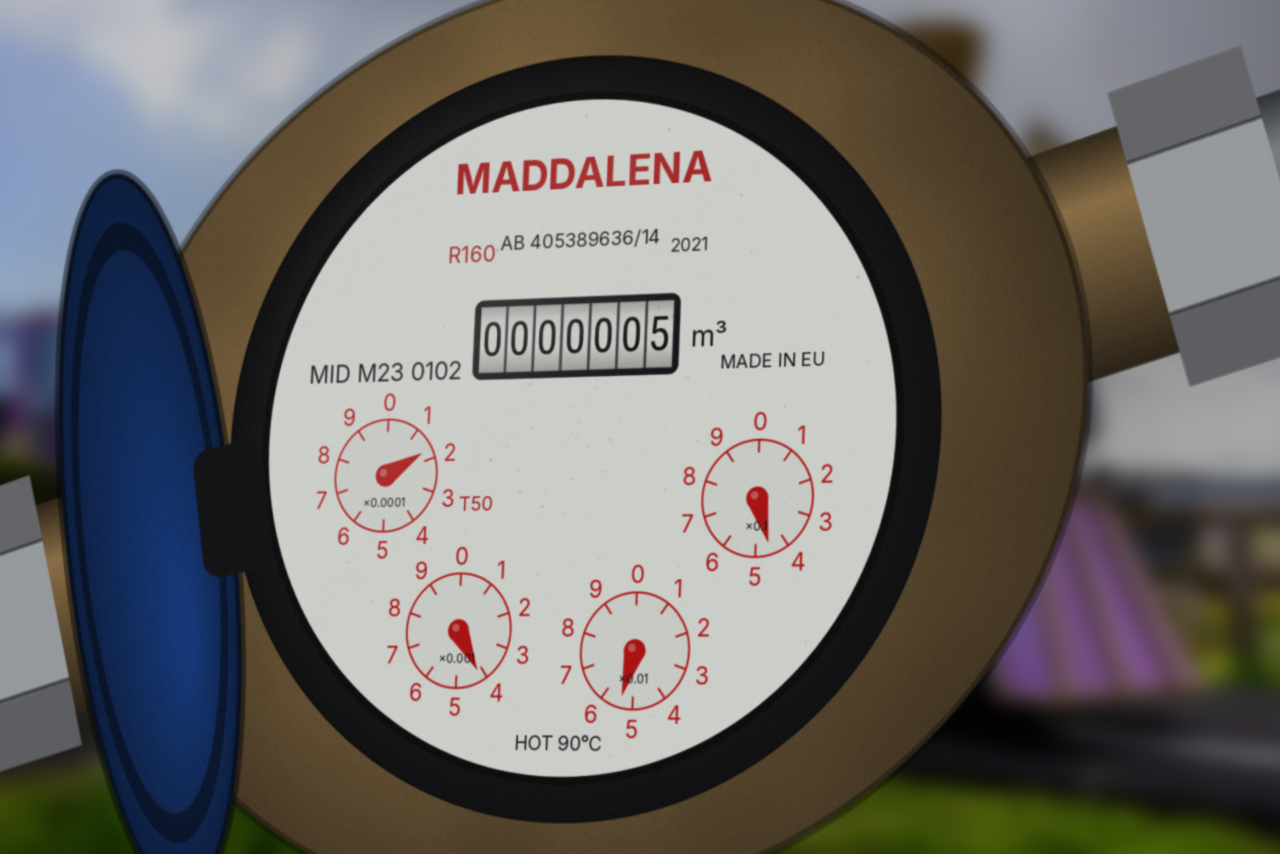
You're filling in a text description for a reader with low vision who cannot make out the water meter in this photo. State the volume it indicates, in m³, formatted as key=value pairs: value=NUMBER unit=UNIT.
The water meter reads value=5.4541 unit=m³
